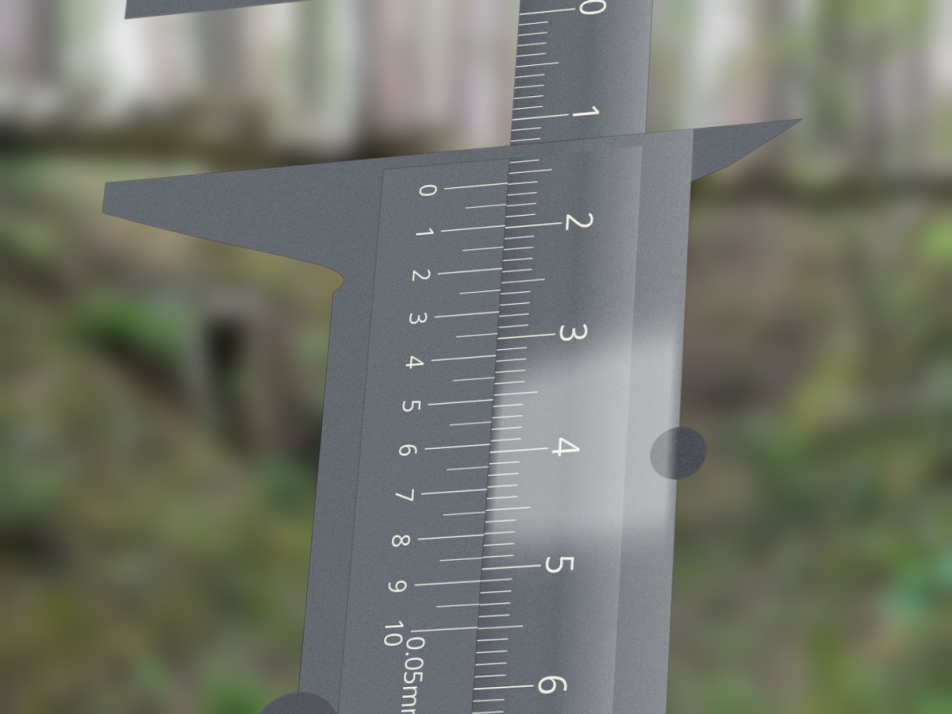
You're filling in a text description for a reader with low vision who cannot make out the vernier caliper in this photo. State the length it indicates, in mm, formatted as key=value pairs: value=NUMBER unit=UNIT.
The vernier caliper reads value=15.9 unit=mm
